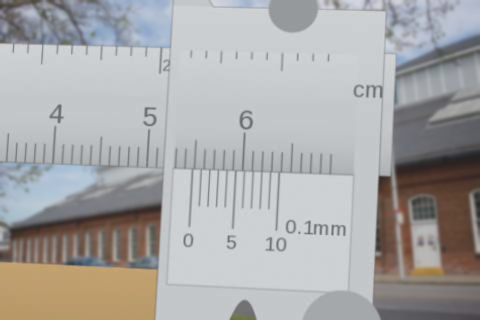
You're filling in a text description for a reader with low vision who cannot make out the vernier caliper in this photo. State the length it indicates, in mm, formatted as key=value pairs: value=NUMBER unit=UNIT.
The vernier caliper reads value=54.8 unit=mm
